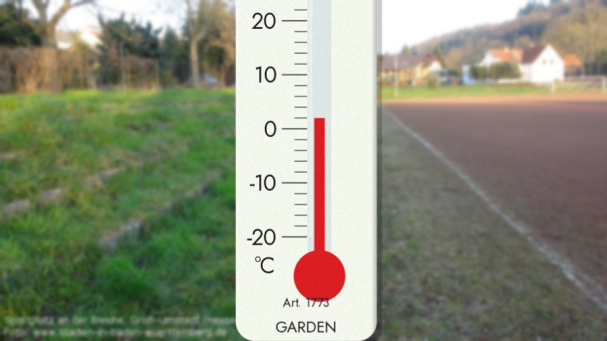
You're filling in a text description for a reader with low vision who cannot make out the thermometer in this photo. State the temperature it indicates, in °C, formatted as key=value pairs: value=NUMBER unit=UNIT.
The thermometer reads value=2 unit=°C
